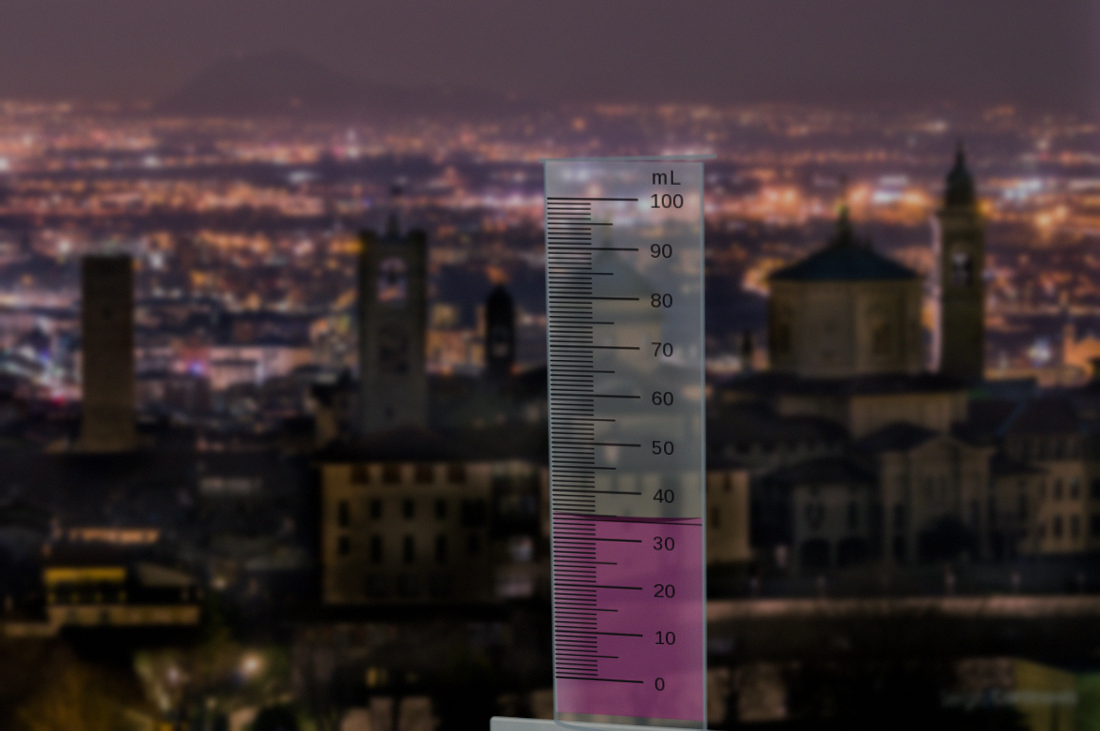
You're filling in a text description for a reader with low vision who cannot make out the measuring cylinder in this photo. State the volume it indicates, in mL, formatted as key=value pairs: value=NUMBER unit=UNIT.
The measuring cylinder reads value=34 unit=mL
